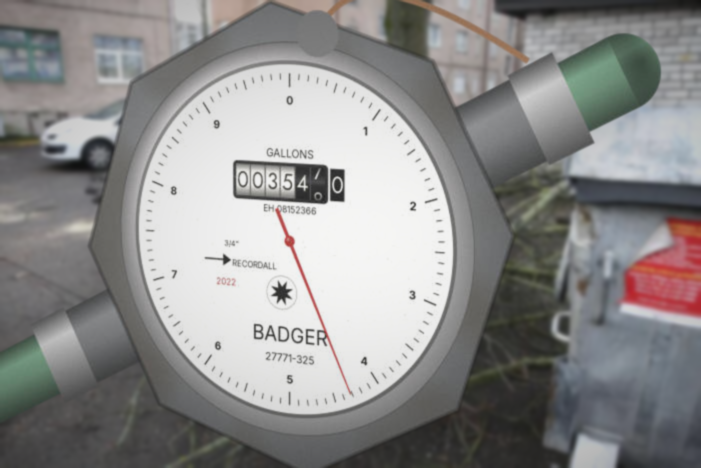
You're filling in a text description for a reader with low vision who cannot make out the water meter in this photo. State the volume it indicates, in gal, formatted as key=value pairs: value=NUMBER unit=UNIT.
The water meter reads value=35474.3 unit=gal
